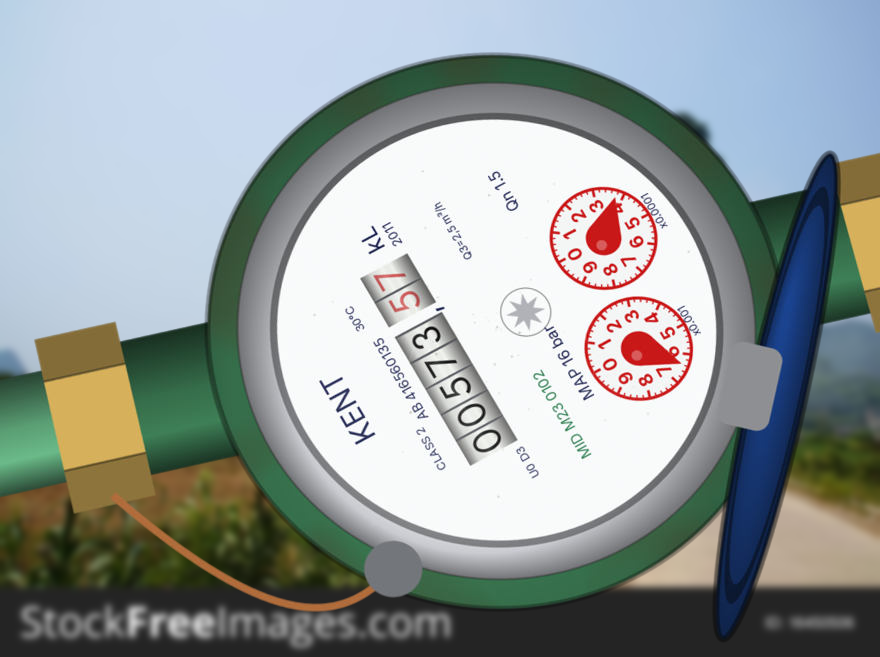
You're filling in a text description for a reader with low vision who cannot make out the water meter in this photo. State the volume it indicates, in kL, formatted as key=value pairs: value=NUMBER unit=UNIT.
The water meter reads value=573.5763 unit=kL
